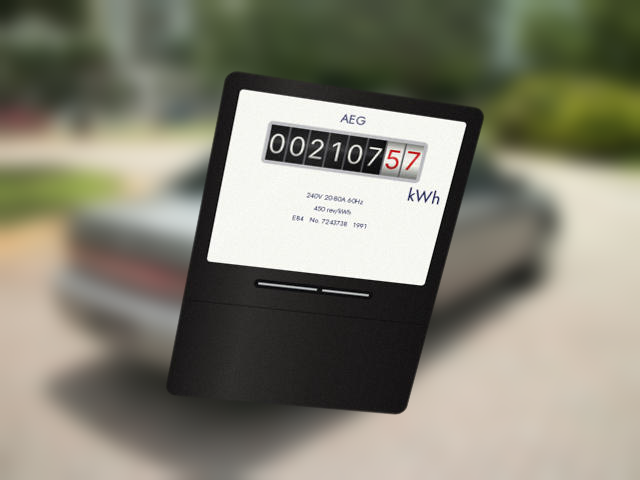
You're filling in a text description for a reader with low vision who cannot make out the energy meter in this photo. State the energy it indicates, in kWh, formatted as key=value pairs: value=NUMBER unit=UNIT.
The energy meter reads value=2107.57 unit=kWh
